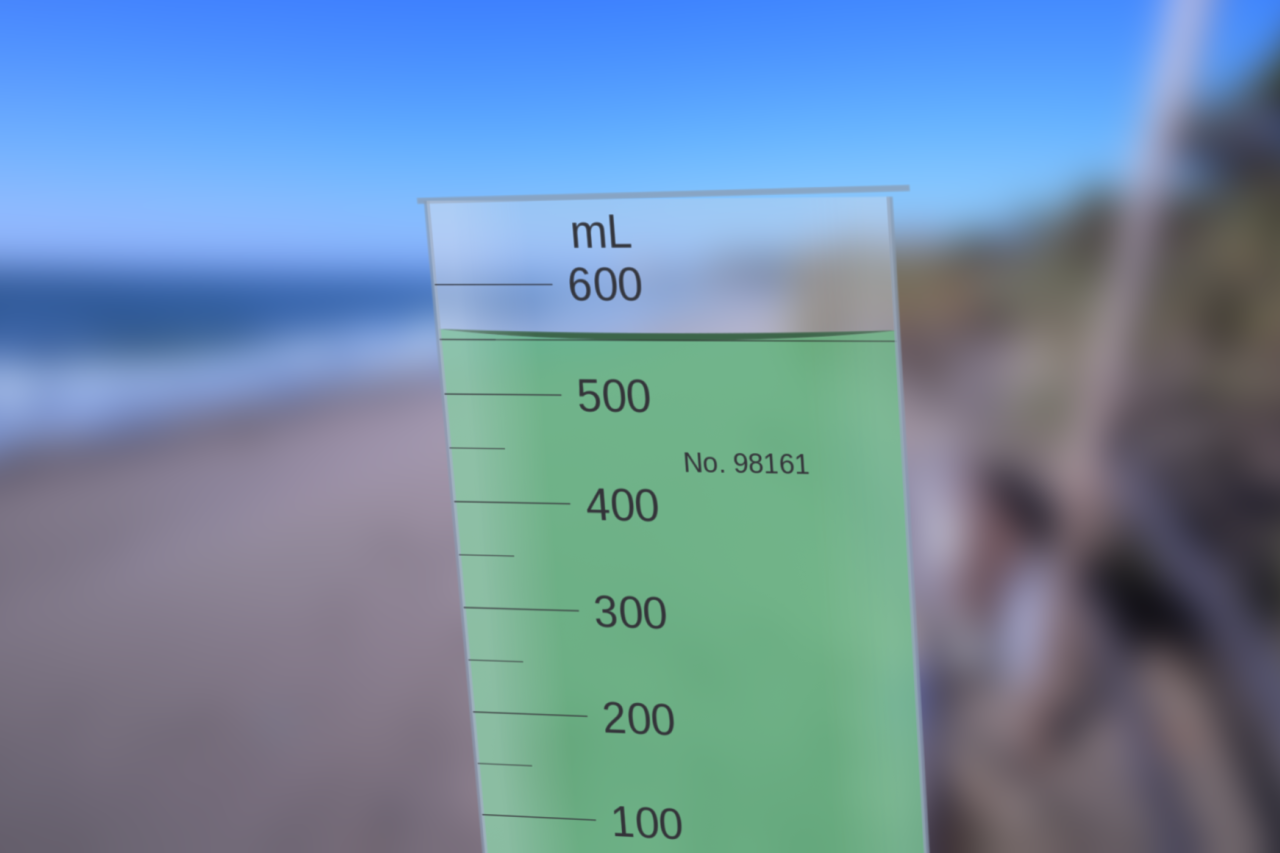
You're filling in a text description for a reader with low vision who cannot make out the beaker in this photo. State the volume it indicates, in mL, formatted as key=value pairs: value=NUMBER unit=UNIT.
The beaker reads value=550 unit=mL
